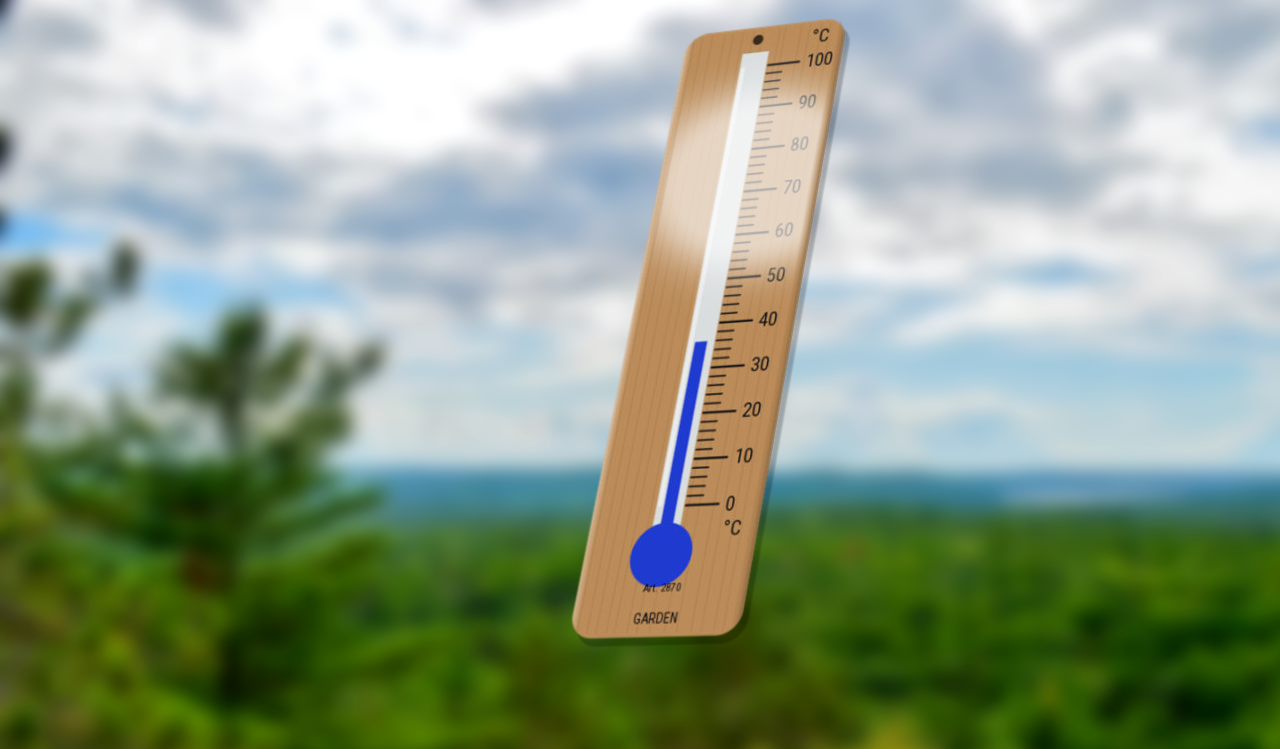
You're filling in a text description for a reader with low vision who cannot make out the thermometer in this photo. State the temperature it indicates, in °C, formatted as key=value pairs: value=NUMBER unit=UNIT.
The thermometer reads value=36 unit=°C
